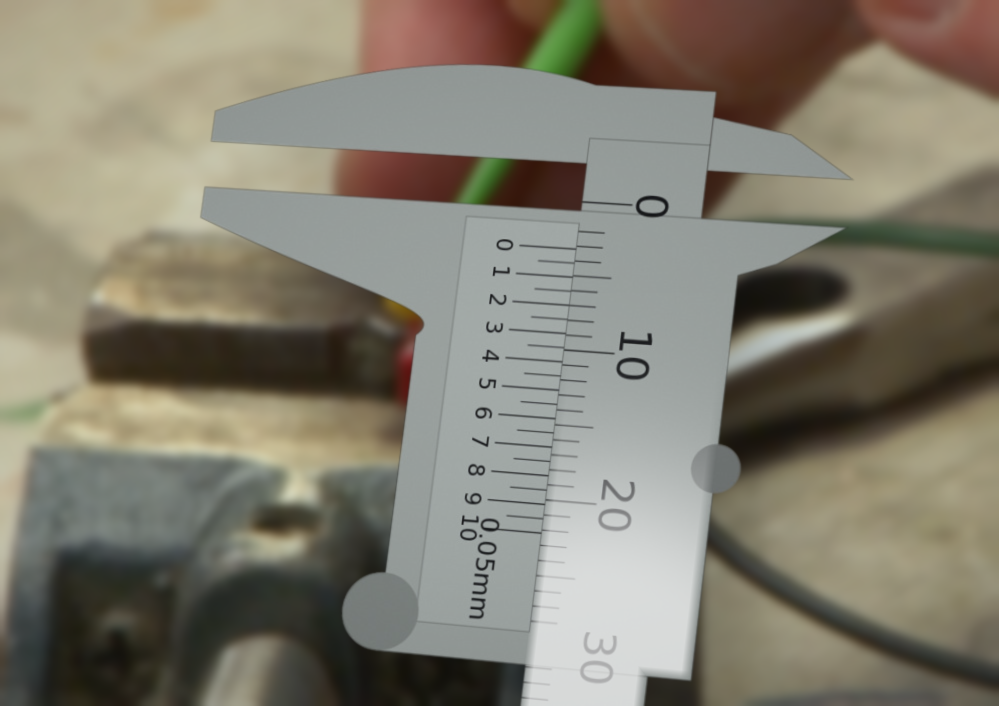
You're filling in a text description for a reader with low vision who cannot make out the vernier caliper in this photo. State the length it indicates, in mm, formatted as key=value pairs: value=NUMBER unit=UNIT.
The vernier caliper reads value=3.2 unit=mm
